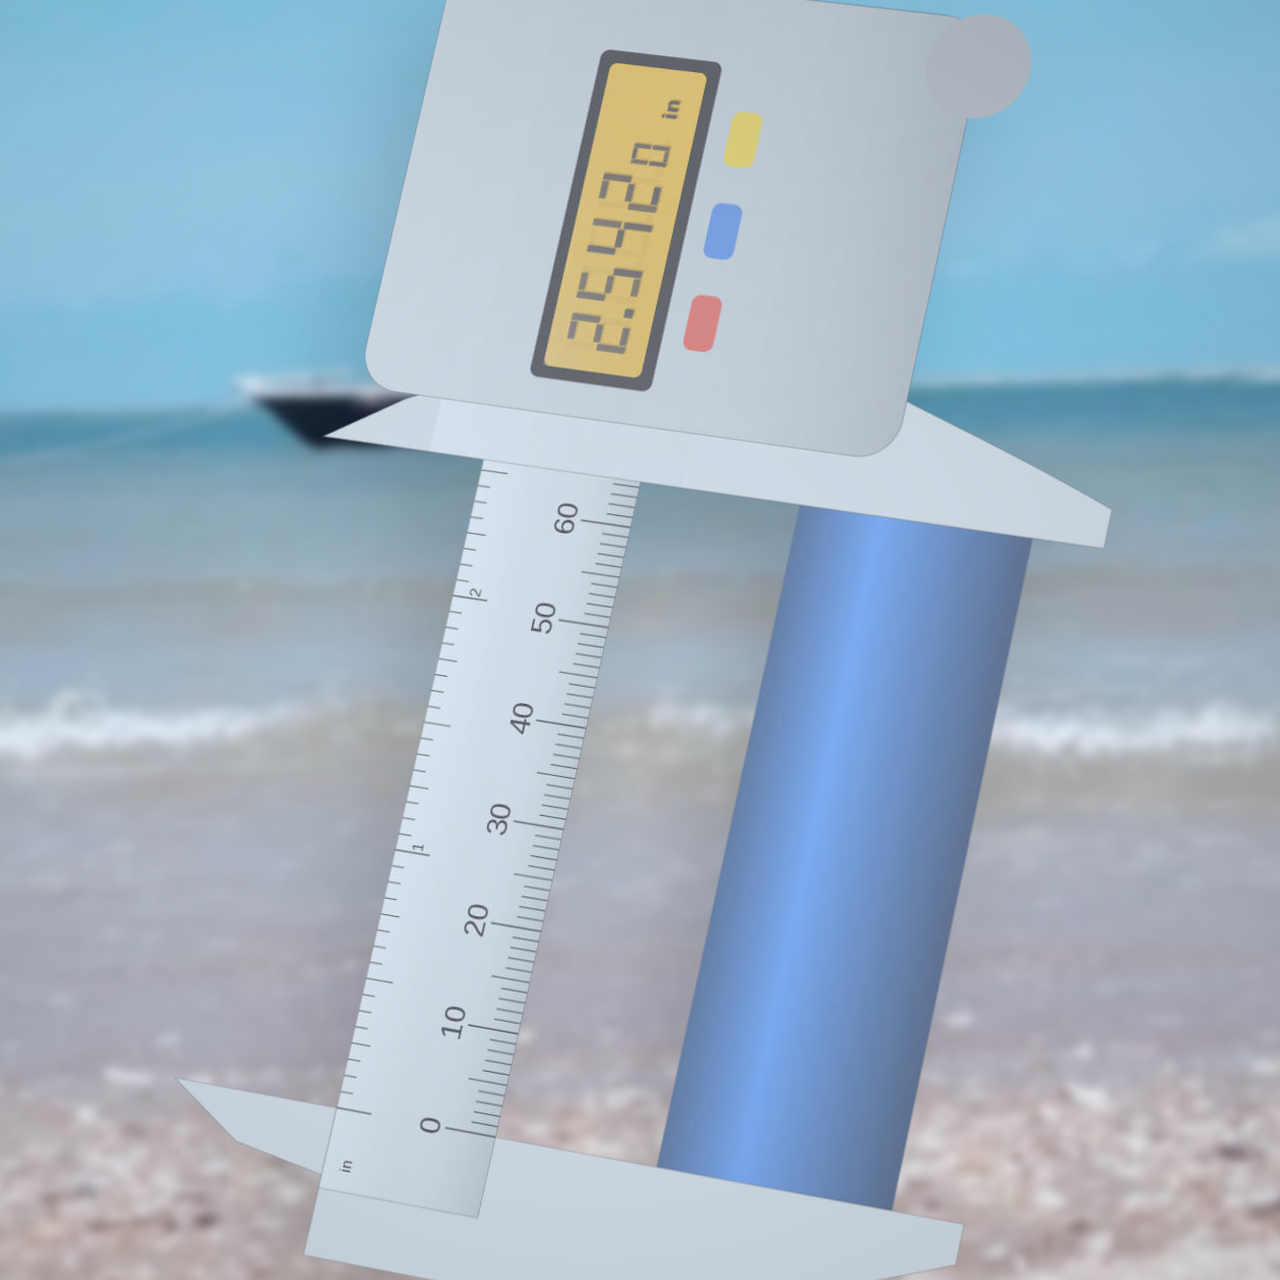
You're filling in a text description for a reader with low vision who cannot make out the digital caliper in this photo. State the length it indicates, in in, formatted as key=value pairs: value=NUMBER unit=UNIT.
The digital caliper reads value=2.5420 unit=in
